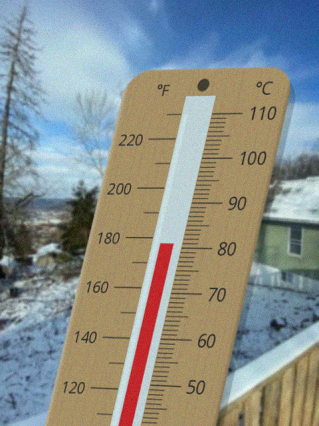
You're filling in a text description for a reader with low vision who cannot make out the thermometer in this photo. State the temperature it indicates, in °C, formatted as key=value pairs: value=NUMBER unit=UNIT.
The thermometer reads value=81 unit=°C
